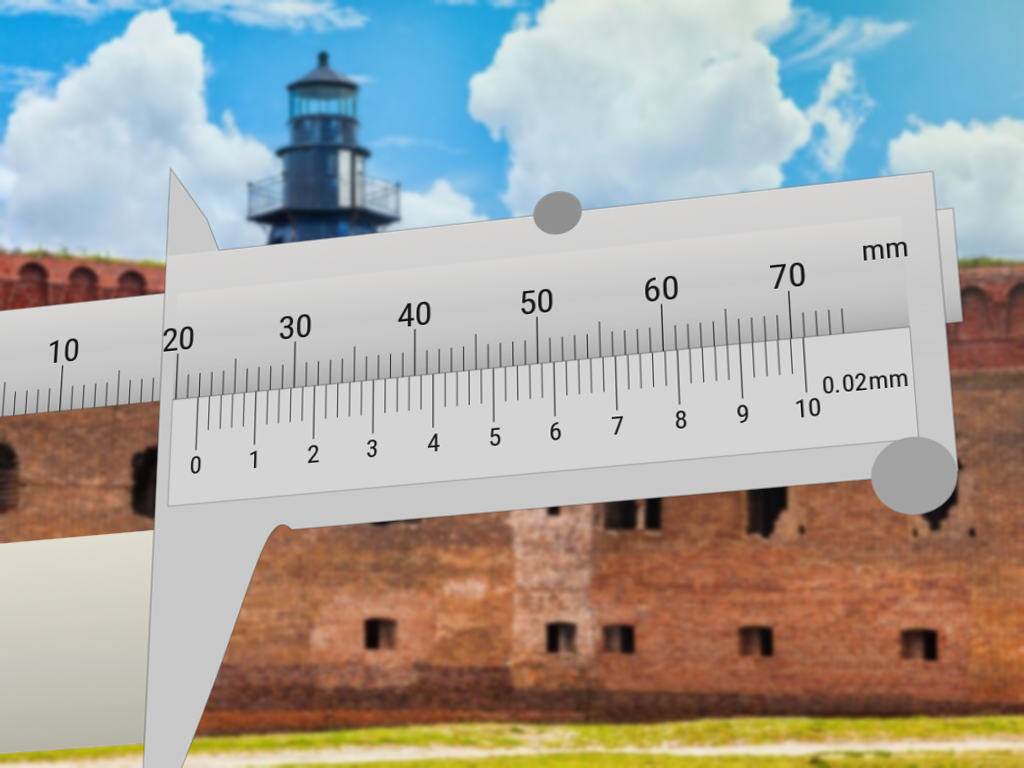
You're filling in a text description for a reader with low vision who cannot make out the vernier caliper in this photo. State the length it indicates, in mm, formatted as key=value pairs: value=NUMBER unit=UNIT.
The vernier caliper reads value=21.9 unit=mm
